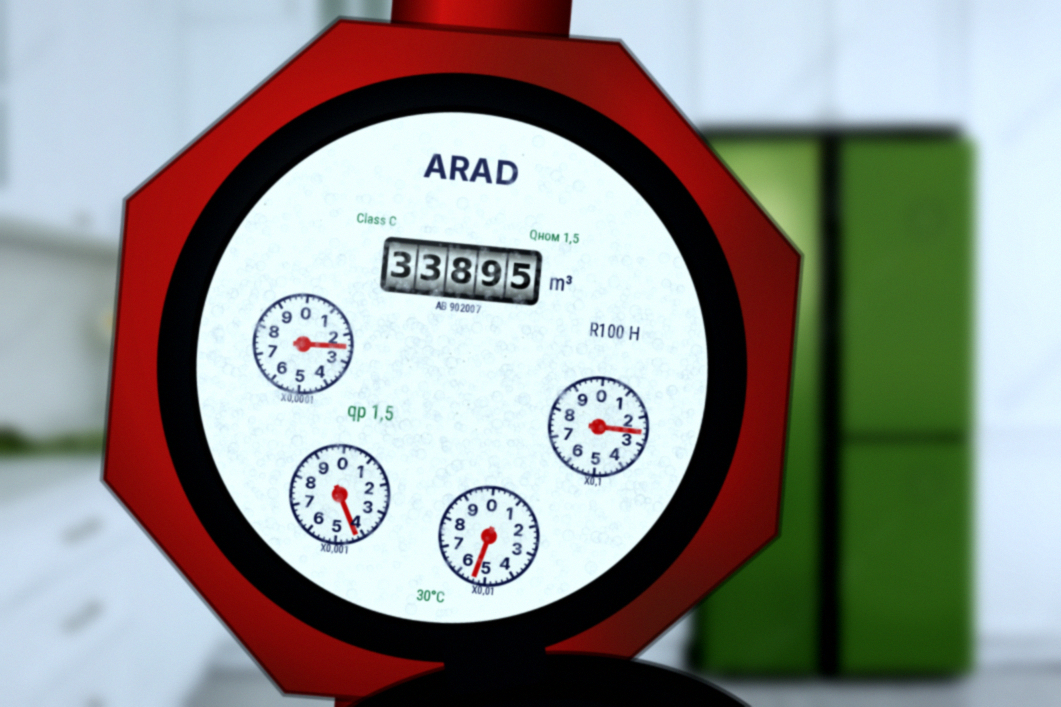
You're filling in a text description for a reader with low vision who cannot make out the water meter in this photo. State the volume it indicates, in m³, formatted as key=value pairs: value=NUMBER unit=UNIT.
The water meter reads value=33895.2542 unit=m³
